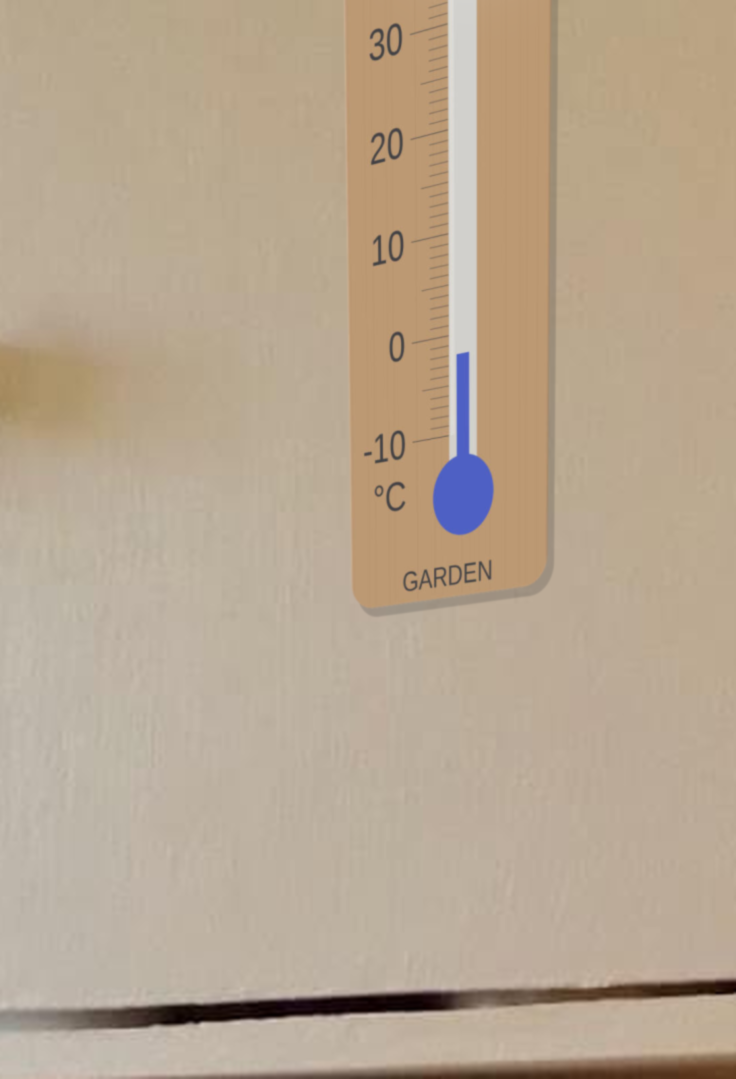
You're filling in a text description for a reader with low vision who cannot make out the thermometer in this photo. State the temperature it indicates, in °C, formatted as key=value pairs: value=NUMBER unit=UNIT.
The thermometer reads value=-2 unit=°C
